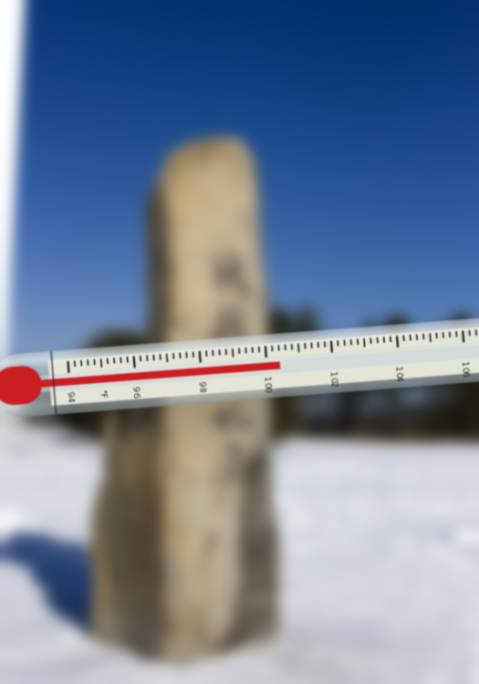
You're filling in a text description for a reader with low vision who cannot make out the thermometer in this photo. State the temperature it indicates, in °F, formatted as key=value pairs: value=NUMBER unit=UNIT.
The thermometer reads value=100.4 unit=°F
